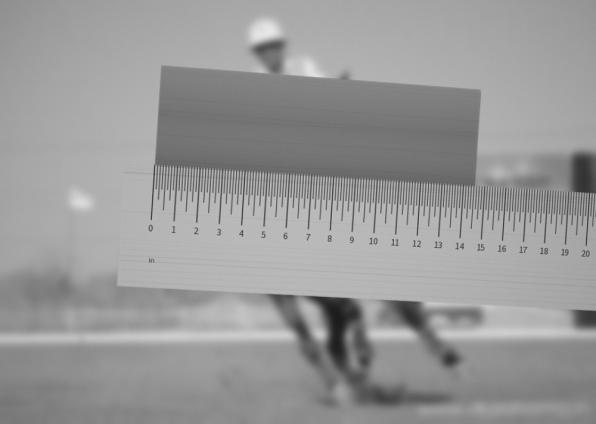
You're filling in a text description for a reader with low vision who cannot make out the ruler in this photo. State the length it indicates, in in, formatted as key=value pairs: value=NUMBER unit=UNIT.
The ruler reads value=14.5 unit=in
